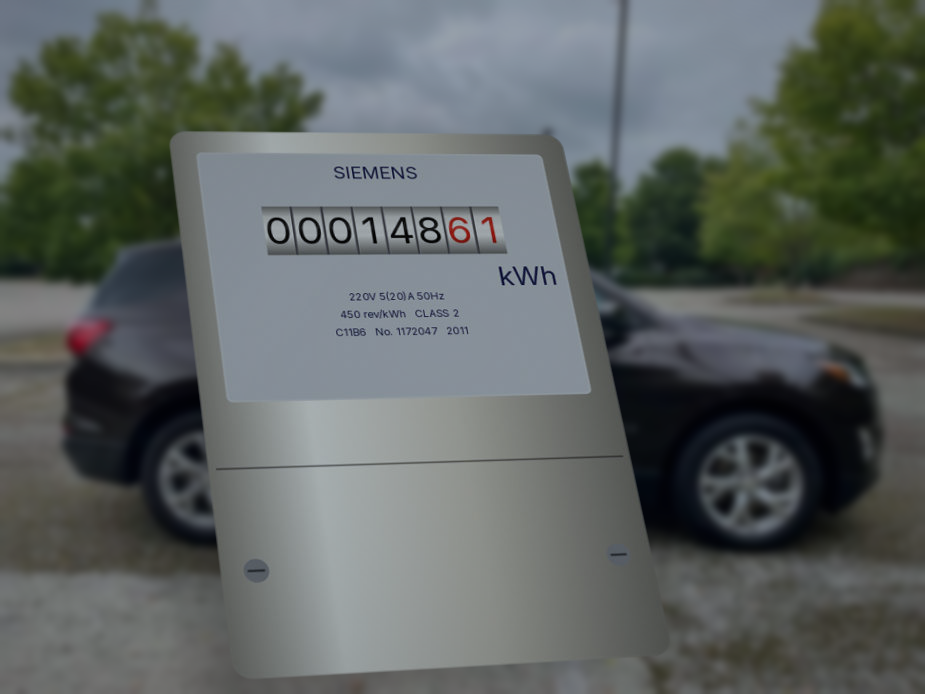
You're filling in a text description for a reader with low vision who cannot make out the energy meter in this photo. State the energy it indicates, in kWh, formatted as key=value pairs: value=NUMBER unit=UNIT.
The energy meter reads value=148.61 unit=kWh
